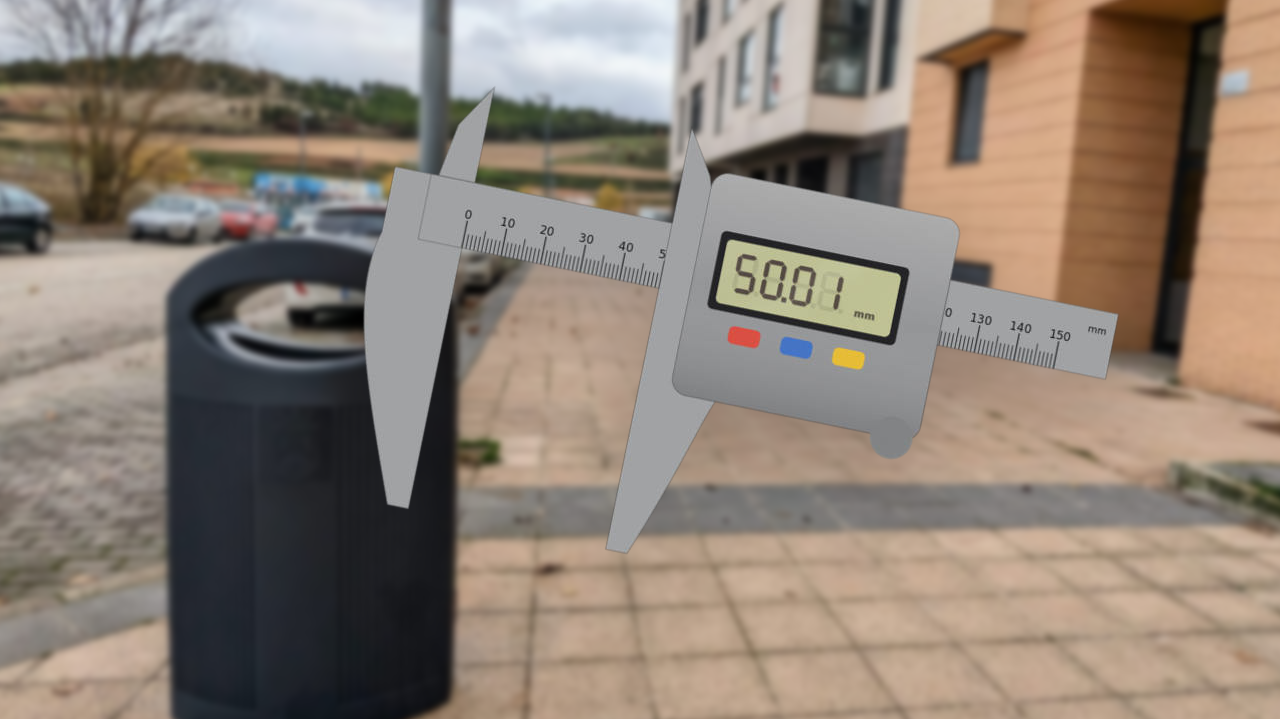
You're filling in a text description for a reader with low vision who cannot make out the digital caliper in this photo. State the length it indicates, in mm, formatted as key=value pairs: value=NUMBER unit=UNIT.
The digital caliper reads value=50.01 unit=mm
